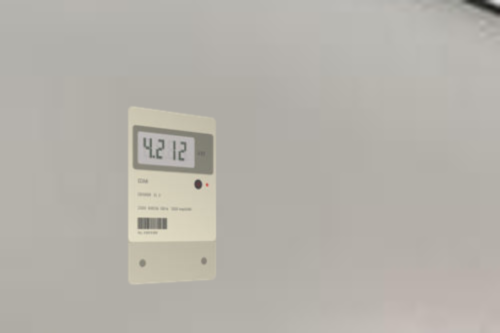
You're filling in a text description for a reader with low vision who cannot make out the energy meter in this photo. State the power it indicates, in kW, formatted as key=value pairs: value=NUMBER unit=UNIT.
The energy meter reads value=4.212 unit=kW
